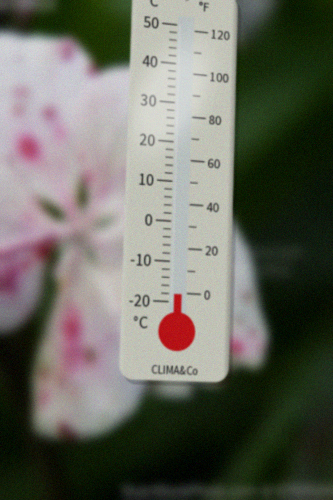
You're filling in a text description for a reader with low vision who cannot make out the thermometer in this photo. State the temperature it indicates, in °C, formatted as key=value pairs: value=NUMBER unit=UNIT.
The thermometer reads value=-18 unit=°C
